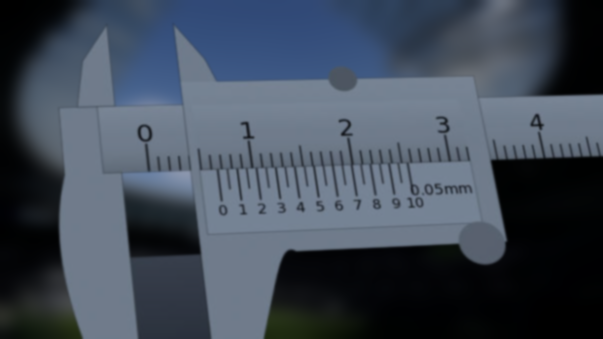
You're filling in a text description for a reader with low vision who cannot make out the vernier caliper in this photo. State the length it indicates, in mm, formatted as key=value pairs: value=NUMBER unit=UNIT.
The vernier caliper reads value=6.6 unit=mm
